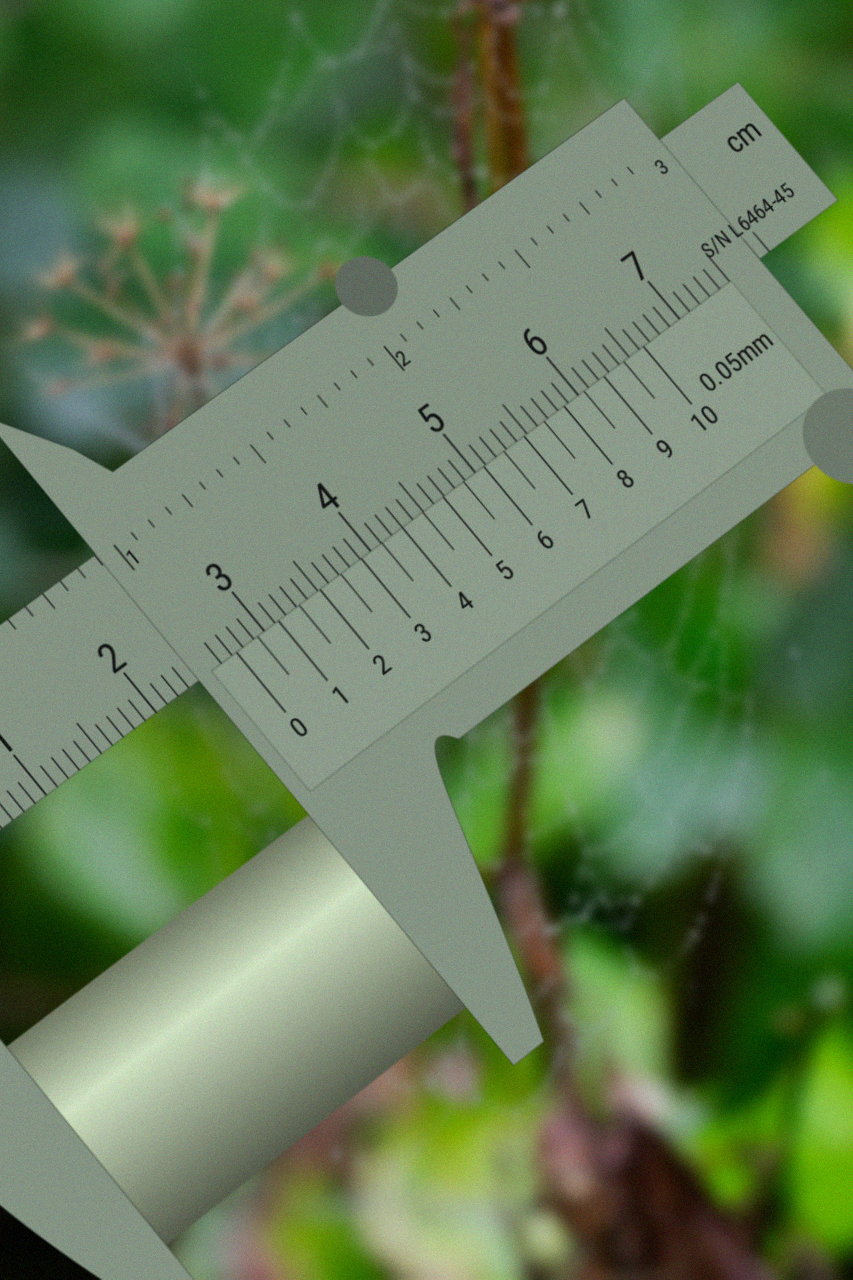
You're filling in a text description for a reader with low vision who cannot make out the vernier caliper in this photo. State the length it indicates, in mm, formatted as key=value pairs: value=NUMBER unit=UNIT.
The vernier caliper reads value=27.4 unit=mm
